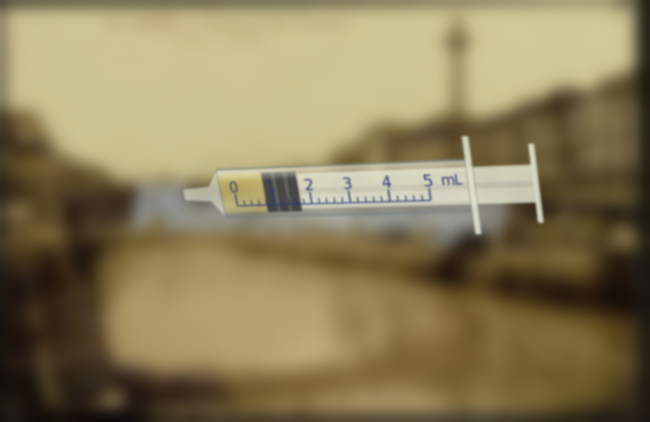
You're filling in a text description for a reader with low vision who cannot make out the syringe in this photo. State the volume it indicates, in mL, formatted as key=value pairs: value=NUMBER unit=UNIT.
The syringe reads value=0.8 unit=mL
